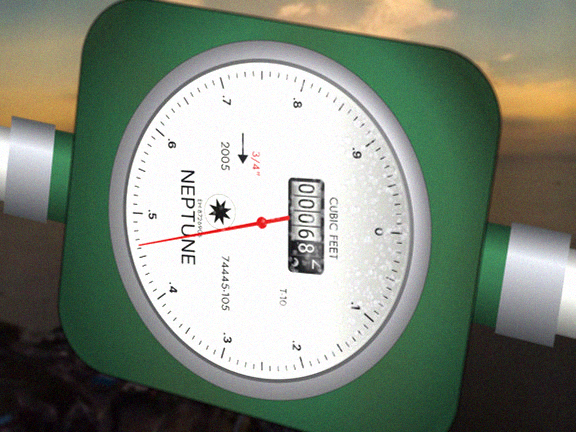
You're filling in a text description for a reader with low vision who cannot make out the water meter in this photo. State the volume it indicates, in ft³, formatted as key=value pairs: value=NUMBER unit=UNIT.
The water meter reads value=682.46 unit=ft³
